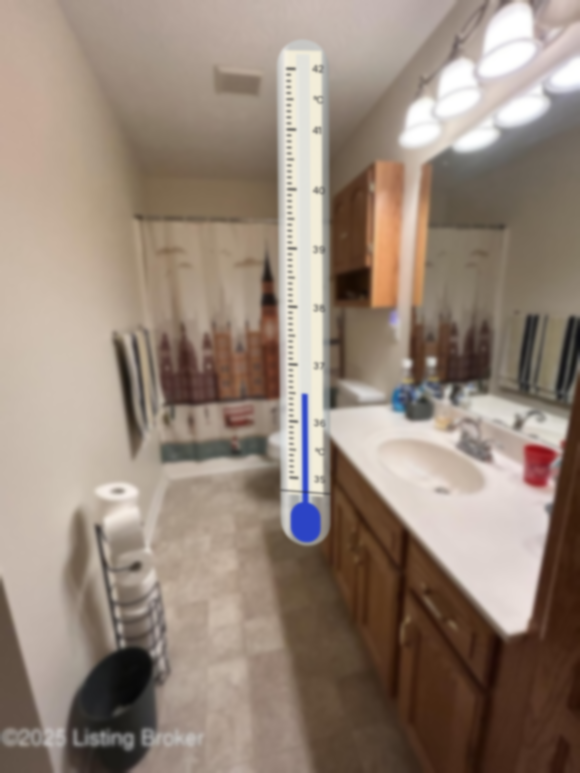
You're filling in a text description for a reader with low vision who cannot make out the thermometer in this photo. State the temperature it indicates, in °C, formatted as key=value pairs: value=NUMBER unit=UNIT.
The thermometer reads value=36.5 unit=°C
